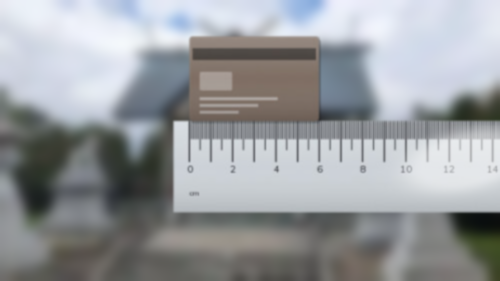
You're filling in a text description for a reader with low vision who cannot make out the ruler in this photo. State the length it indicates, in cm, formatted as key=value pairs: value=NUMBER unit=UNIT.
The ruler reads value=6 unit=cm
